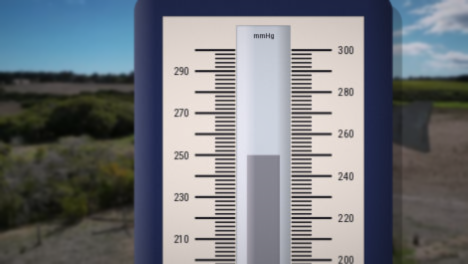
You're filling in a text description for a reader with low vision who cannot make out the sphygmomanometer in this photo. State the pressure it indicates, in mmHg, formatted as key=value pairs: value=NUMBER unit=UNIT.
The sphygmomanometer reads value=250 unit=mmHg
